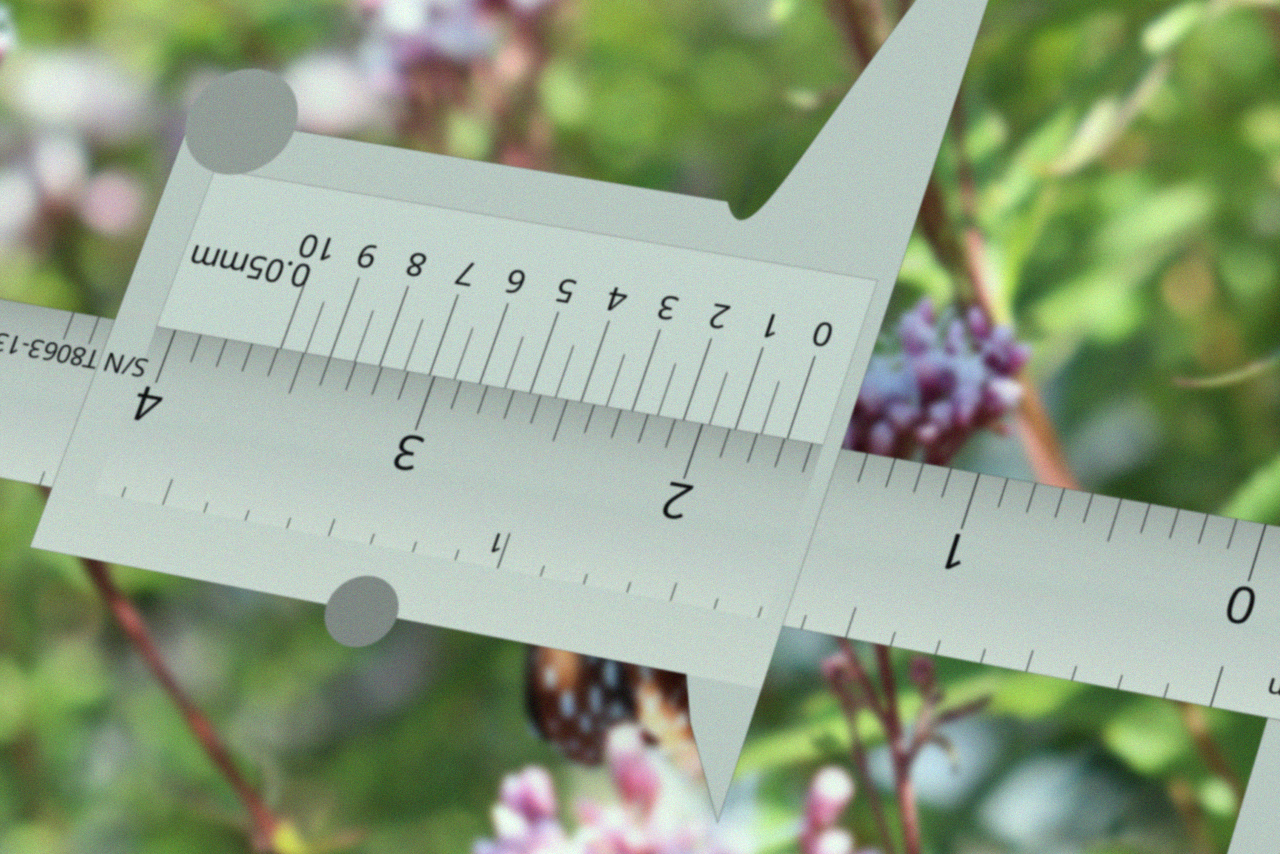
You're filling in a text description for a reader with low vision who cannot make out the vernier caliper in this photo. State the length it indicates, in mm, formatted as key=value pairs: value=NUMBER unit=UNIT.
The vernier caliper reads value=16.9 unit=mm
